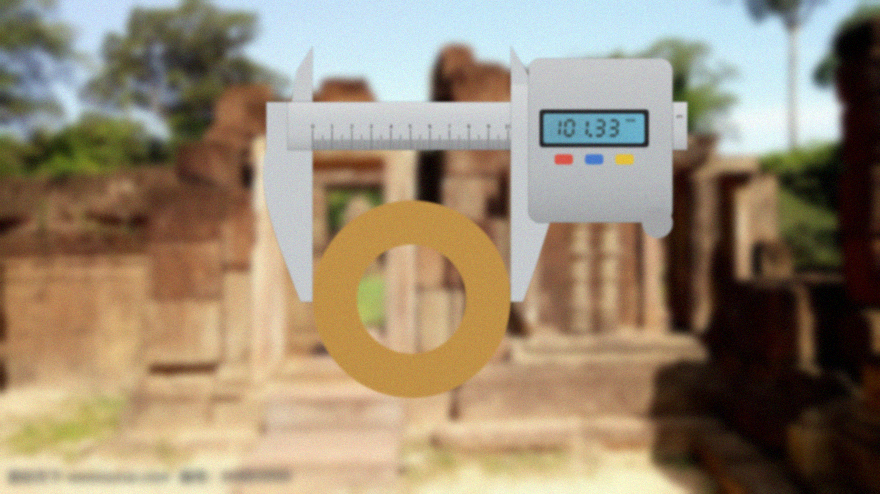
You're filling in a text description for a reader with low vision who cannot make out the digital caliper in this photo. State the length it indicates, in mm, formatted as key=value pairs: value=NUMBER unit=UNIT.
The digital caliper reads value=101.33 unit=mm
